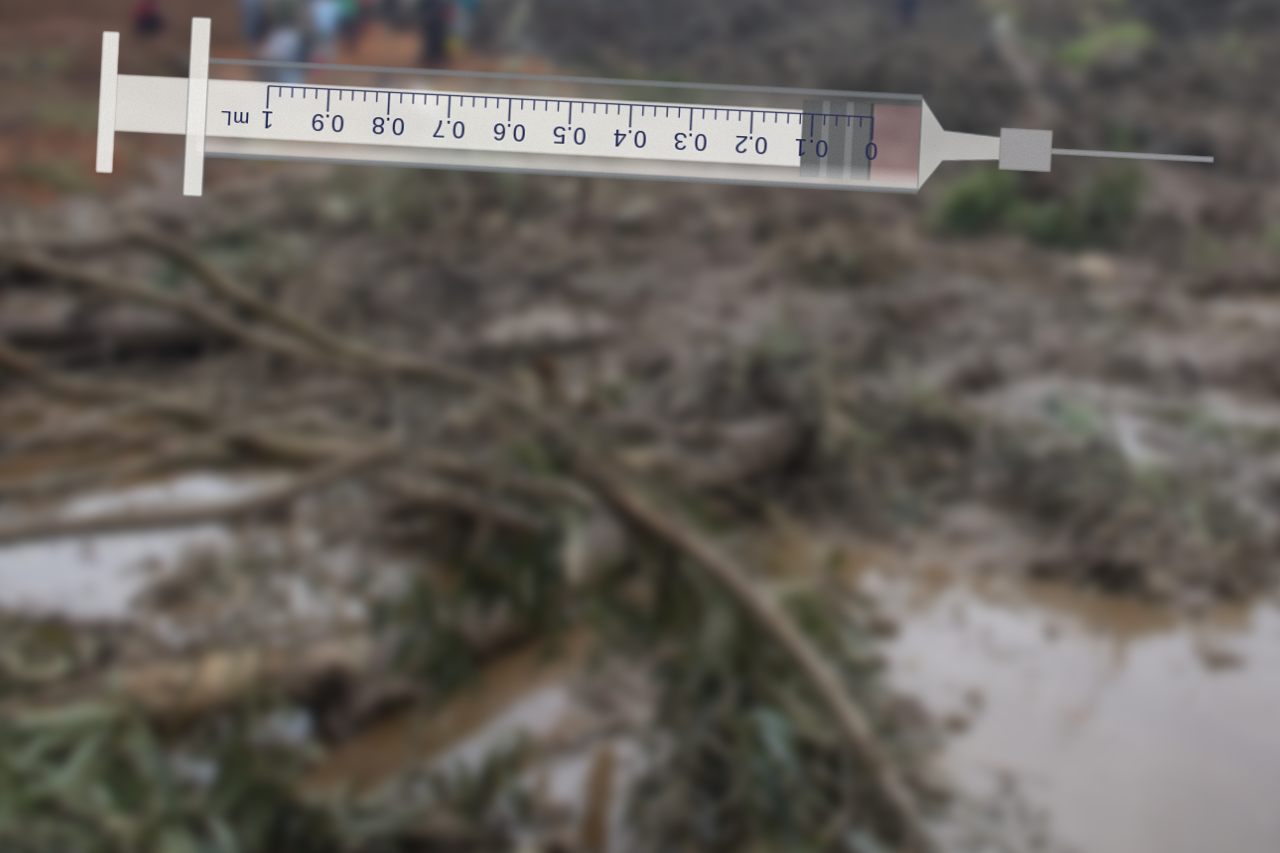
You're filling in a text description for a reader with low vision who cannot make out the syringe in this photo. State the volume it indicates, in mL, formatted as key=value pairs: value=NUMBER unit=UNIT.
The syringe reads value=0 unit=mL
